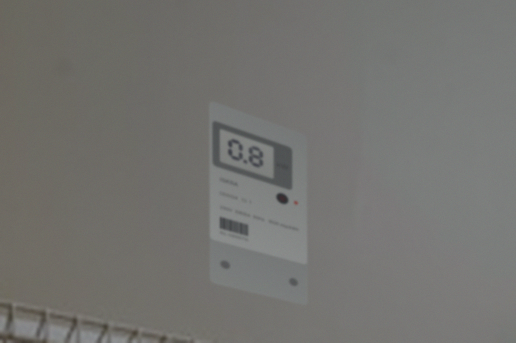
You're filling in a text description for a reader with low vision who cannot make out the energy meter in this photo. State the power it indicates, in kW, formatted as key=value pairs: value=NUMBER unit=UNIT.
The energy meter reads value=0.8 unit=kW
